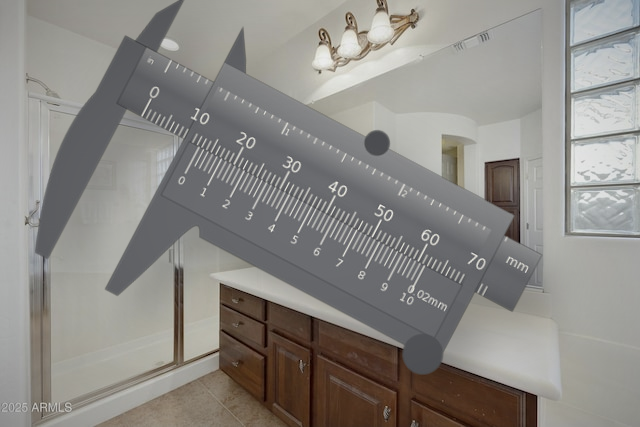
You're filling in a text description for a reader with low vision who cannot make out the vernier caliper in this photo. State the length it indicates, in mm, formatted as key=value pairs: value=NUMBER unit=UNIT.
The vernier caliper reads value=12.5 unit=mm
